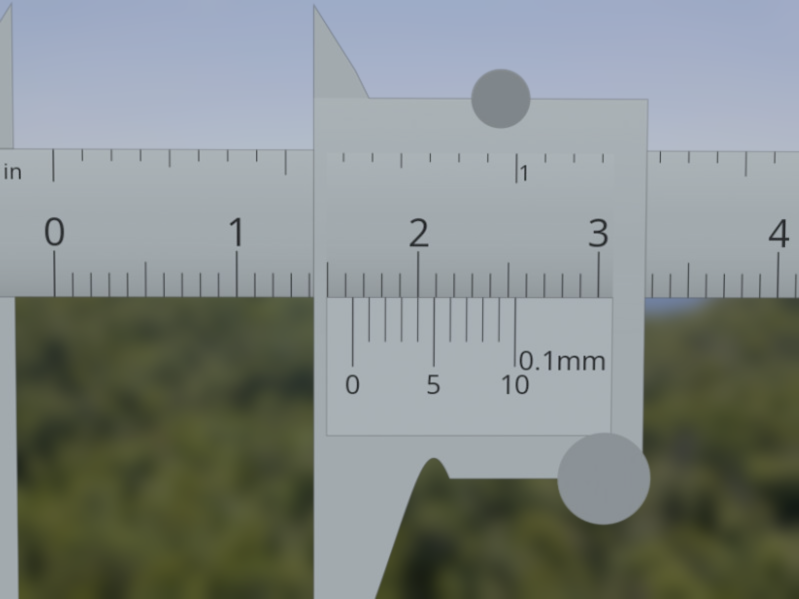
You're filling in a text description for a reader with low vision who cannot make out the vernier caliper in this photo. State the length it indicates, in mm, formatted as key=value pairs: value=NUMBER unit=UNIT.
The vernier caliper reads value=16.4 unit=mm
